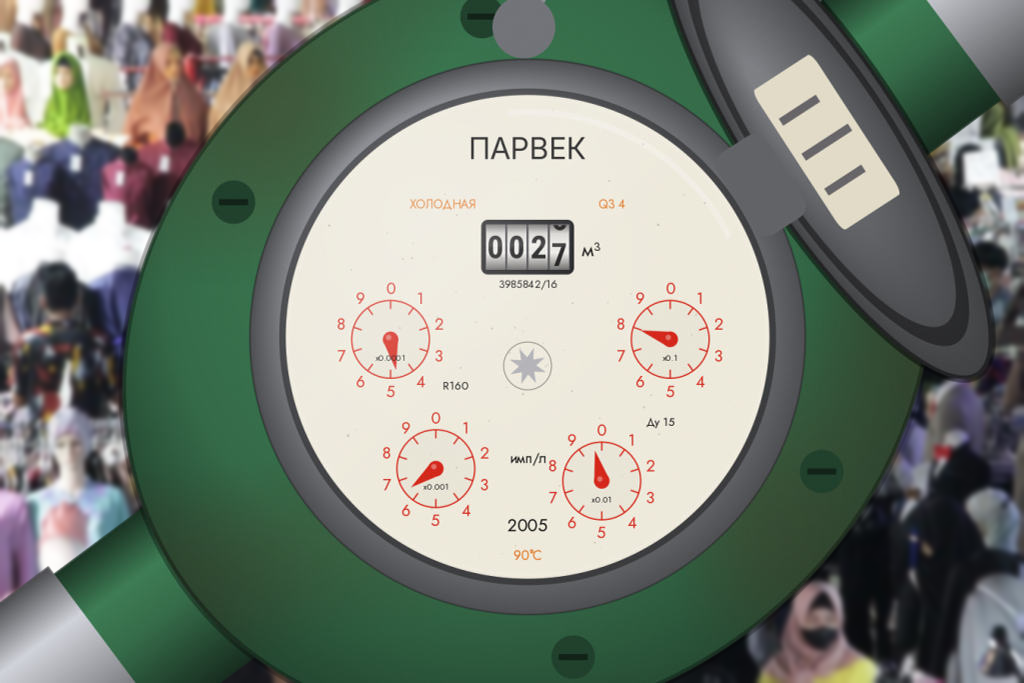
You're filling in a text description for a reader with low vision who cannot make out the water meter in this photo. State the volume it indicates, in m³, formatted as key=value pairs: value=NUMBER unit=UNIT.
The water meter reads value=26.7964 unit=m³
